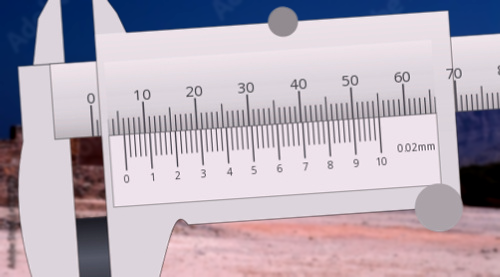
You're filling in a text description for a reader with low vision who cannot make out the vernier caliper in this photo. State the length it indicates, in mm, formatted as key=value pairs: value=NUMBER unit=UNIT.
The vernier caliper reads value=6.0 unit=mm
